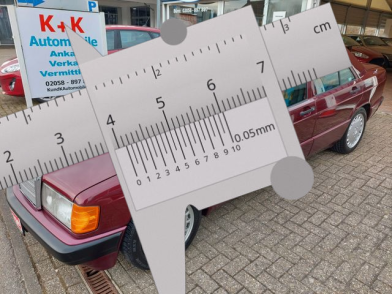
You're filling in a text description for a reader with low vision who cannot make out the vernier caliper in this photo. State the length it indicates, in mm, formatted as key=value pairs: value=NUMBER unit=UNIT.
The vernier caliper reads value=41.4 unit=mm
